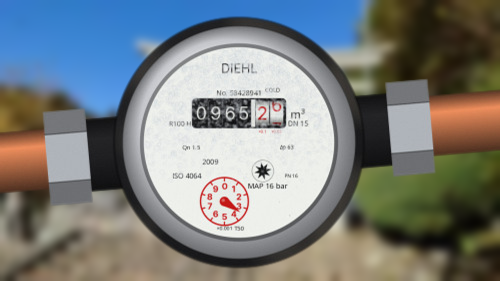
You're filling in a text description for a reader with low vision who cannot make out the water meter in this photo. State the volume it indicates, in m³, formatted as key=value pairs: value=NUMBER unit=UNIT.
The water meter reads value=965.263 unit=m³
